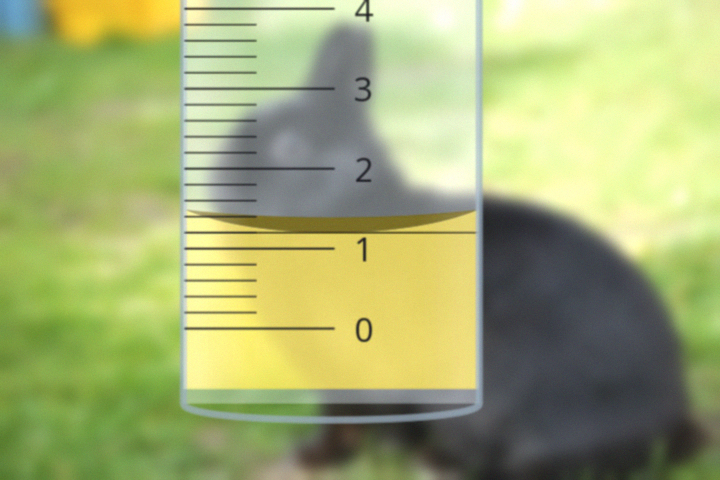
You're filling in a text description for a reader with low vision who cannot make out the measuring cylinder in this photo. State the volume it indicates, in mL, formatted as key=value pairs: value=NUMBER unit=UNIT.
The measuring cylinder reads value=1.2 unit=mL
